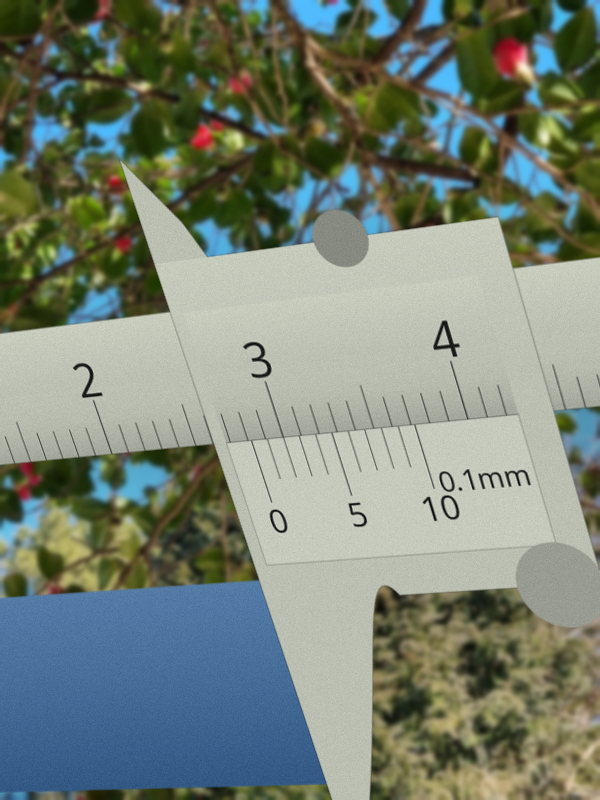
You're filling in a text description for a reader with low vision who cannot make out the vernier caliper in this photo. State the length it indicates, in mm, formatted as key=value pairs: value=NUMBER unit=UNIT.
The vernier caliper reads value=28.2 unit=mm
